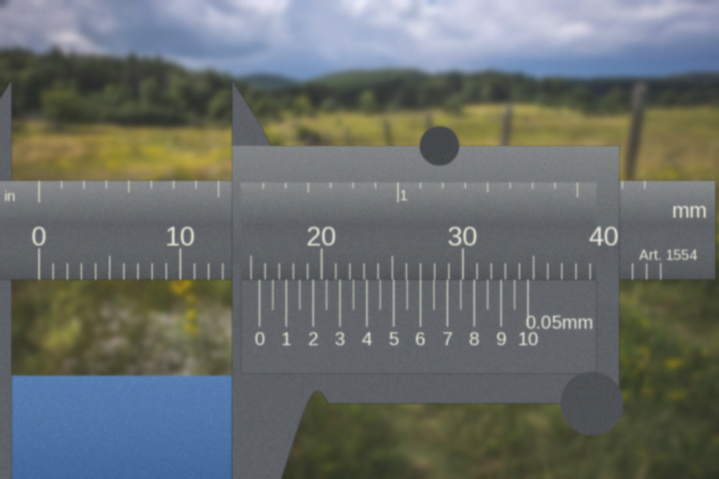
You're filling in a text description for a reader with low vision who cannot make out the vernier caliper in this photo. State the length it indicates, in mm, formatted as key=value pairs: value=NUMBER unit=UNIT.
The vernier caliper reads value=15.6 unit=mm
